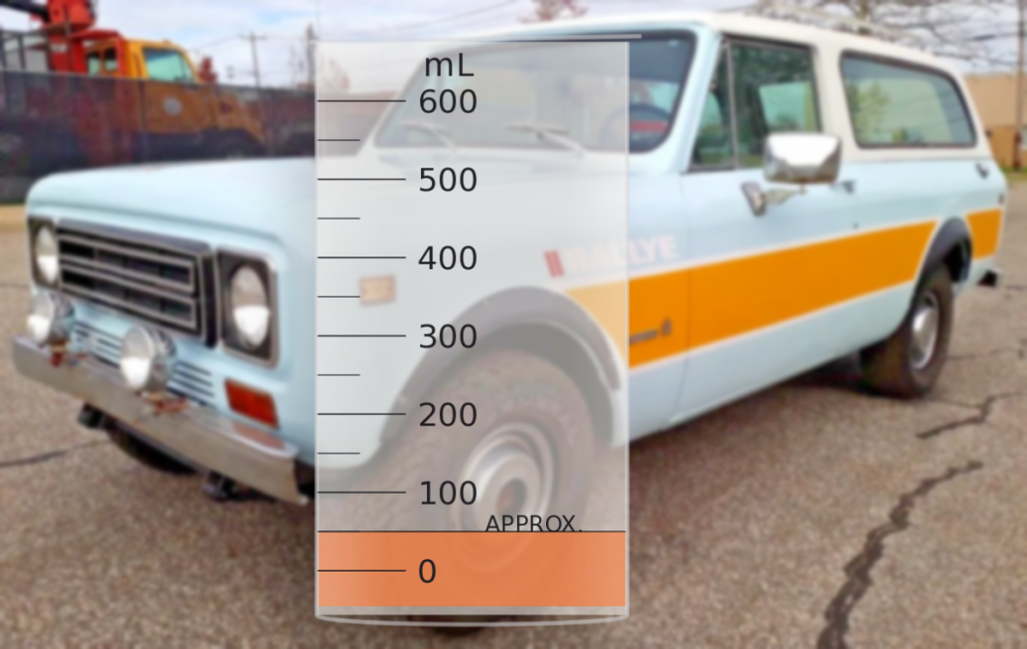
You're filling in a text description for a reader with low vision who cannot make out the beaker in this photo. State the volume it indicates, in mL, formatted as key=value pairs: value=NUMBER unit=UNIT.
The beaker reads value=50 unit=mL
